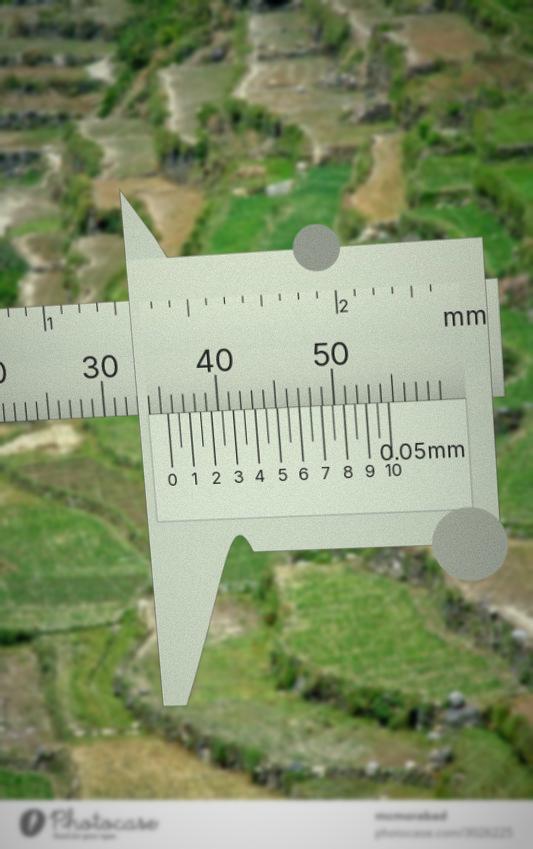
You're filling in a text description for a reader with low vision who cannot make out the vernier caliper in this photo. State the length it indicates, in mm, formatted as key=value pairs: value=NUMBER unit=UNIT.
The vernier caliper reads value=35.6 unit=mm
